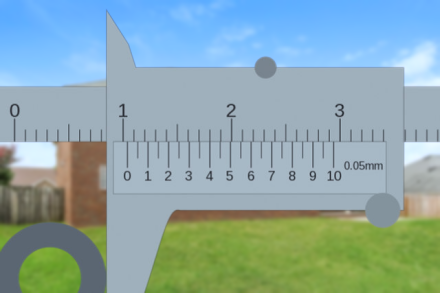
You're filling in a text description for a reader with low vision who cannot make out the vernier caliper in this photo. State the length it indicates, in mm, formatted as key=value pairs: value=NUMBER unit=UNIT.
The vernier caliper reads value=10.4 unit=mm
